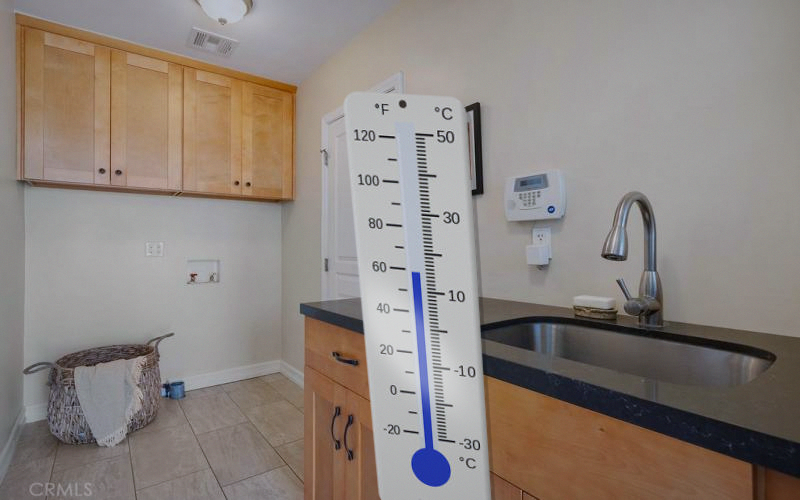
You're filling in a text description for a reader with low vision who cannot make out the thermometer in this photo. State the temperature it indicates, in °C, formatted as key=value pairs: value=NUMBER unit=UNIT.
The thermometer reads value=15 unit=°C
